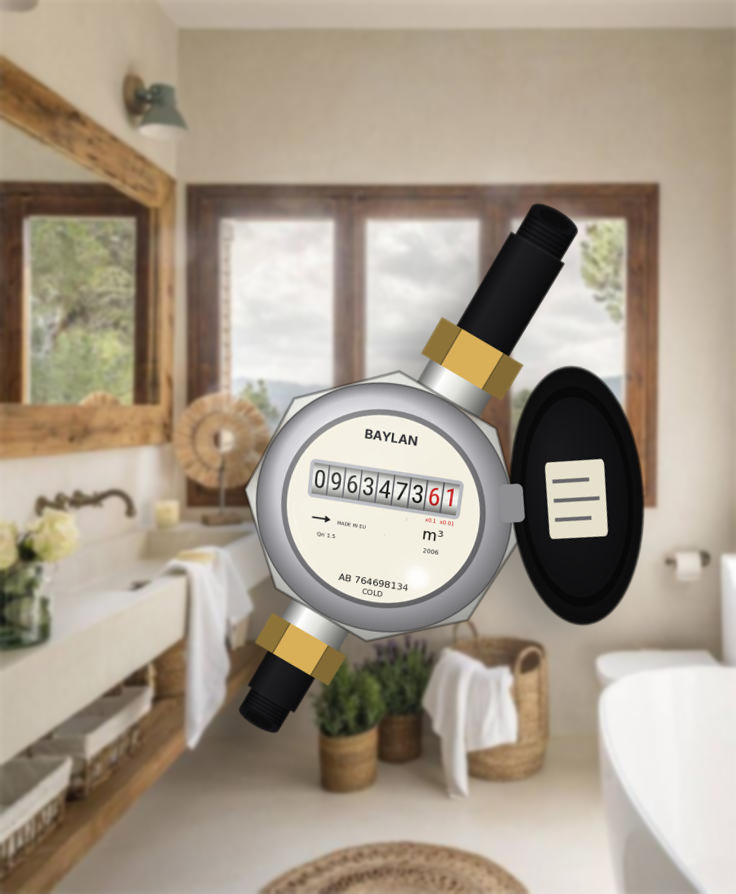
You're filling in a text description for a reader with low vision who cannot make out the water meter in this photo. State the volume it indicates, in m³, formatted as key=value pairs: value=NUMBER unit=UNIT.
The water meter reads value=963473.61 unit=m³
